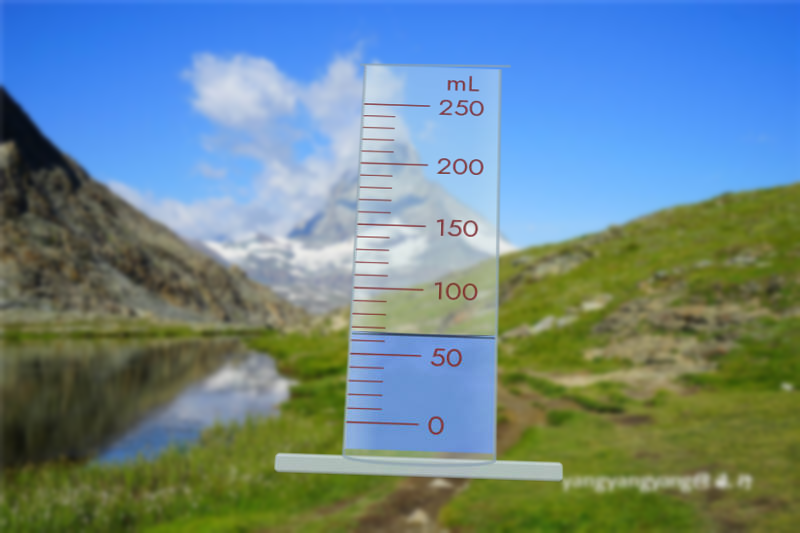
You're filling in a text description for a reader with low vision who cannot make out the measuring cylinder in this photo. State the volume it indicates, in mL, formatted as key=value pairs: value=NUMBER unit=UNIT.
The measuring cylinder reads value=65 unit=mL
